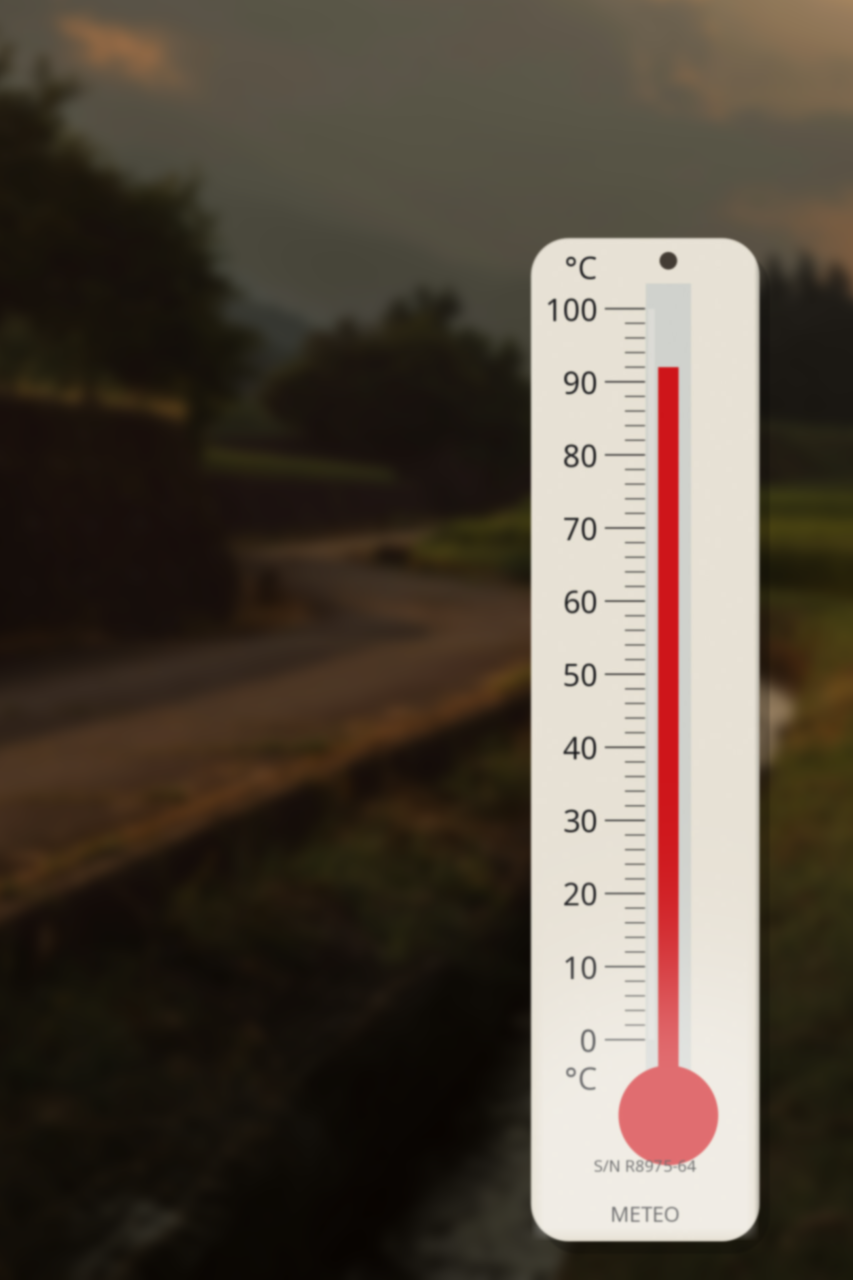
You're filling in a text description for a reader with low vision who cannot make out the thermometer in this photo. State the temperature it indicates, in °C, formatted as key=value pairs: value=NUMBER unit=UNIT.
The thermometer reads value=92 unit=°C
